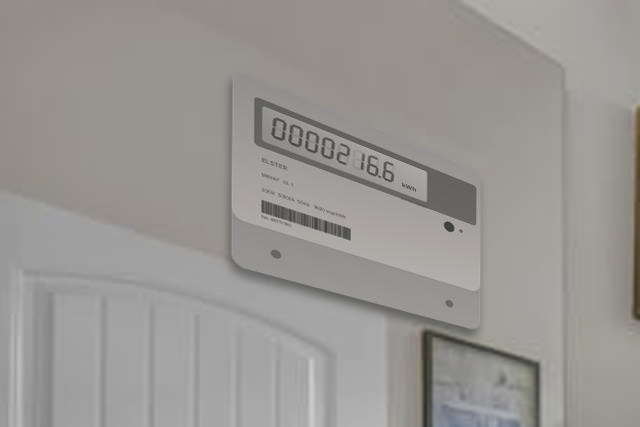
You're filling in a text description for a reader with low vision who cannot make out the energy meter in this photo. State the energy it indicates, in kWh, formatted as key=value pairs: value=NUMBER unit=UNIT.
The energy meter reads value=216.6 unit=kWh
